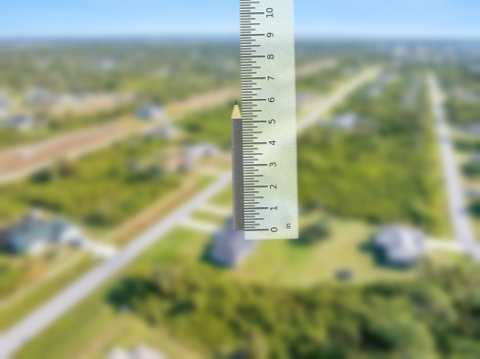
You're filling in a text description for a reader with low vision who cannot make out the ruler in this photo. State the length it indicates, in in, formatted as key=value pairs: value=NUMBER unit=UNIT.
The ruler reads value=6 unit=in
